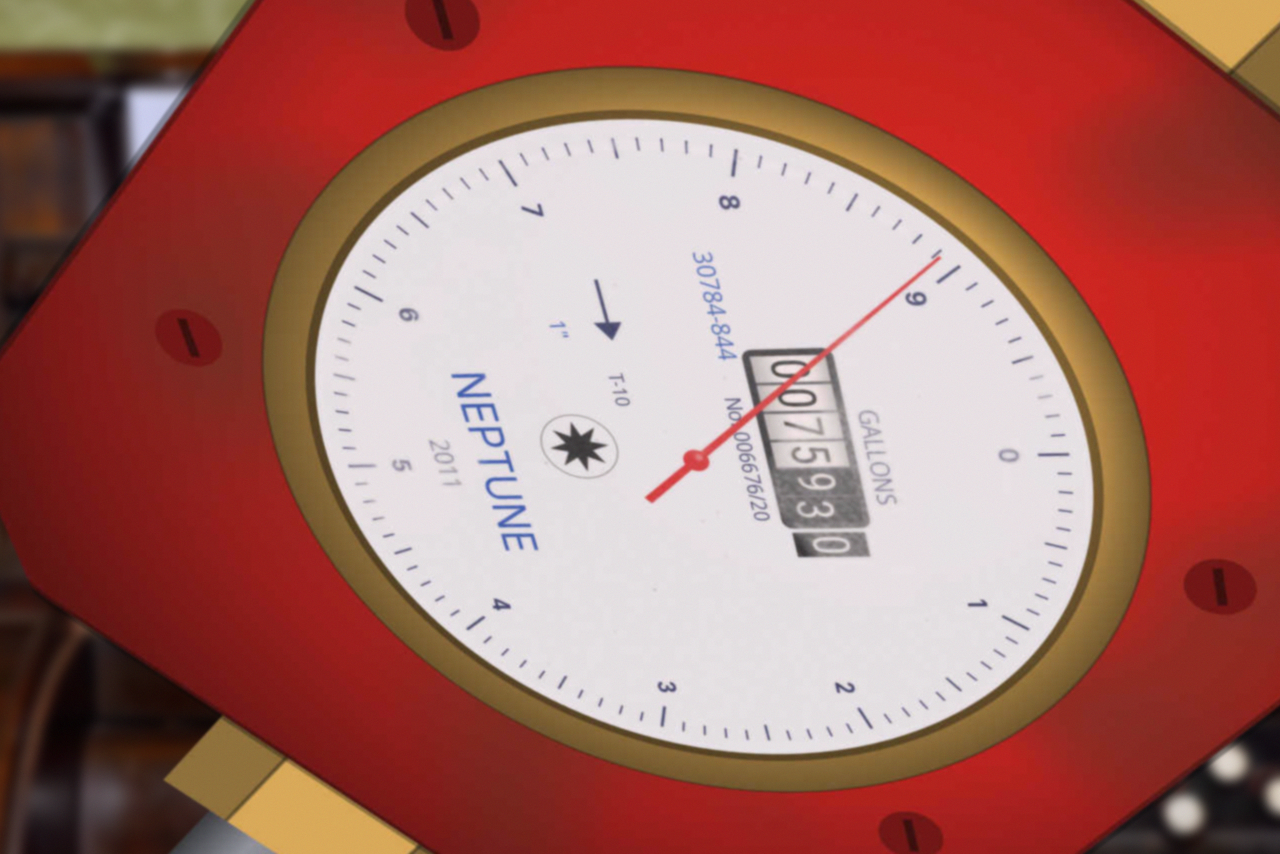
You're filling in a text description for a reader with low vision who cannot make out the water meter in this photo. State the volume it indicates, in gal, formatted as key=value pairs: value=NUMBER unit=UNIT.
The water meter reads value=75928.9 unit=gal
